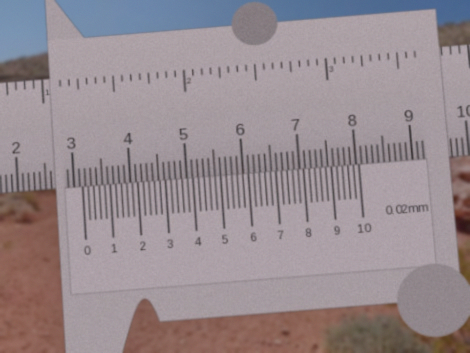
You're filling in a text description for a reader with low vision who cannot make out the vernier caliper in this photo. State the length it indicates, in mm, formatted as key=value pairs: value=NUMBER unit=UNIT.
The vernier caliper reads value=31.5 unit=mm
